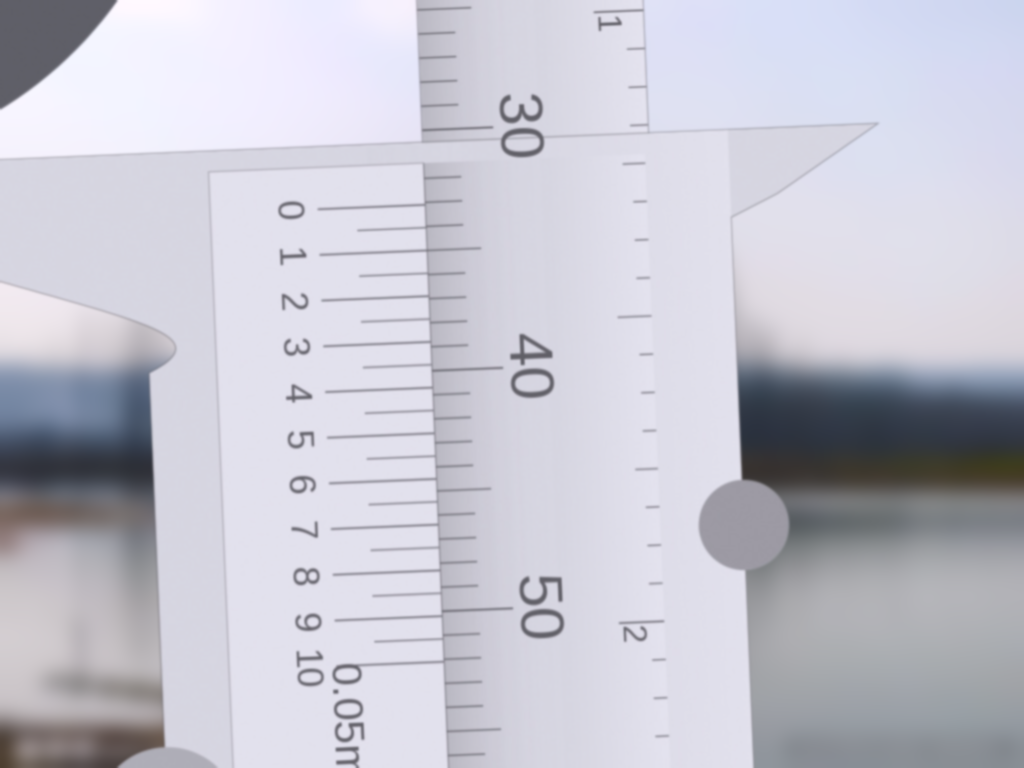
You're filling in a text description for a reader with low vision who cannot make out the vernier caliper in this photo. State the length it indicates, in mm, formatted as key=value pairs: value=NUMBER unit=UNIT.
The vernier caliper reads value=33.1 unit=mm
